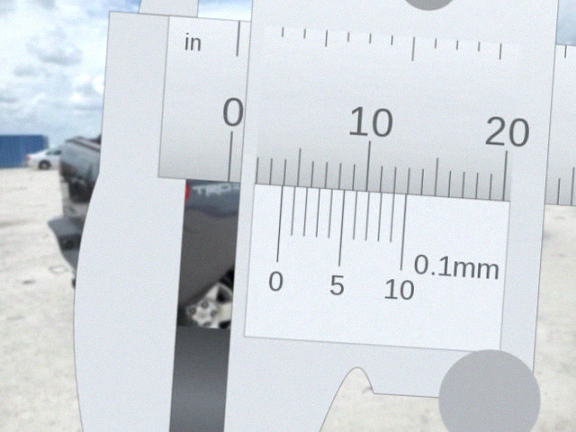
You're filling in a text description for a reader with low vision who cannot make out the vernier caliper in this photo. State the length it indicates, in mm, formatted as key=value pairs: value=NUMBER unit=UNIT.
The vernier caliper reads value=3.9 unit=mm
